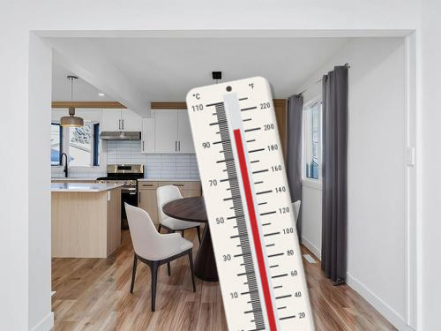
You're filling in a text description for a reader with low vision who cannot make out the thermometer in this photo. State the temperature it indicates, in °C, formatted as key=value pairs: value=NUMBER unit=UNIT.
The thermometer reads value=95 unit=°C
